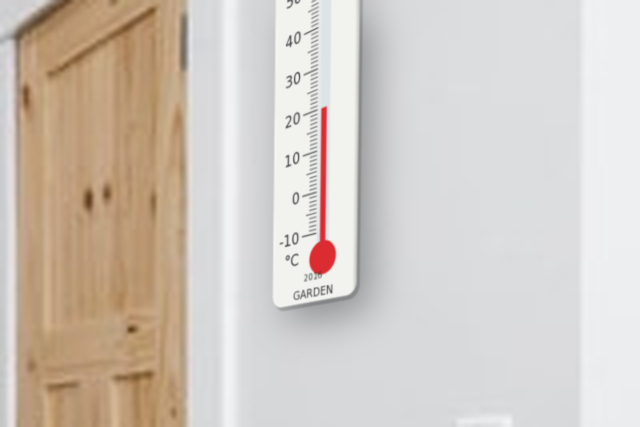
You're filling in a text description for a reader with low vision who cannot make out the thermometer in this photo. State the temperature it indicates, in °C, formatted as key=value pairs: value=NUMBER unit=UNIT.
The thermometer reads value=20 unit=°C
